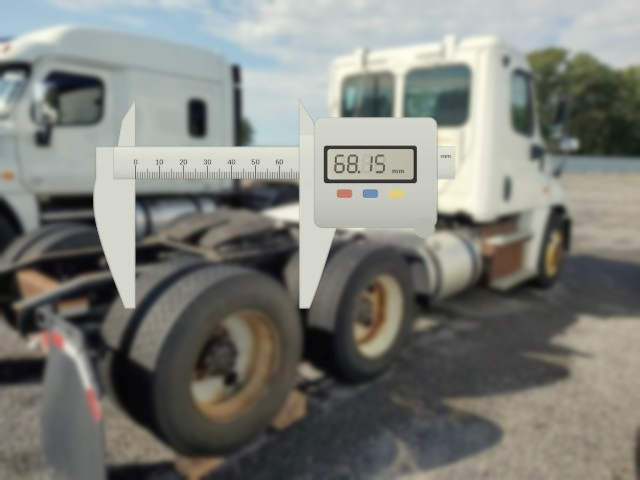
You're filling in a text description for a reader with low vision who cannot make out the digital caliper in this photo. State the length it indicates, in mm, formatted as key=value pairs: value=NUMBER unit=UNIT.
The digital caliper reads value=68.15 unit=mm
